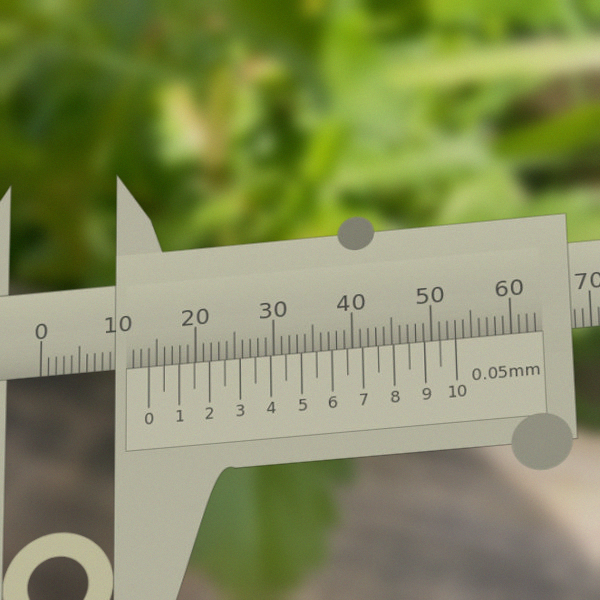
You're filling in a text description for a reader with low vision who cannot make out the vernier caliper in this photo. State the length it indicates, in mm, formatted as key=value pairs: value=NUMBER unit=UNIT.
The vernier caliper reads value=14.0 unit=mm
